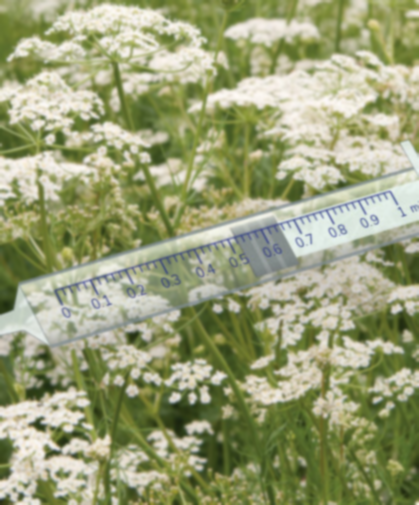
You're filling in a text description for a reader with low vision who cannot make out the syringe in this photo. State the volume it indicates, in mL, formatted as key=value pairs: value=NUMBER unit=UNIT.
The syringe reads value=0.52 unit=mL
